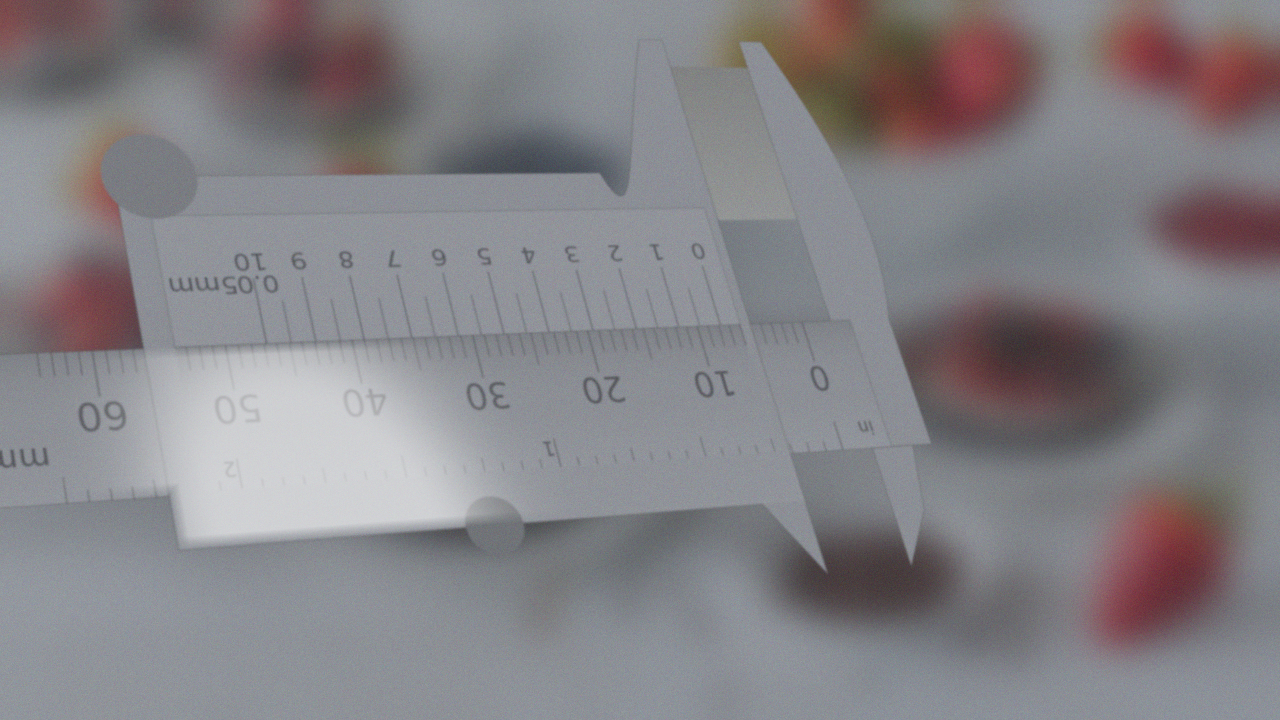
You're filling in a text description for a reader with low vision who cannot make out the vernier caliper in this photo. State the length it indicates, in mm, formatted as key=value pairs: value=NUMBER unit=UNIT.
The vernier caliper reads value=7.8 unit=mm
